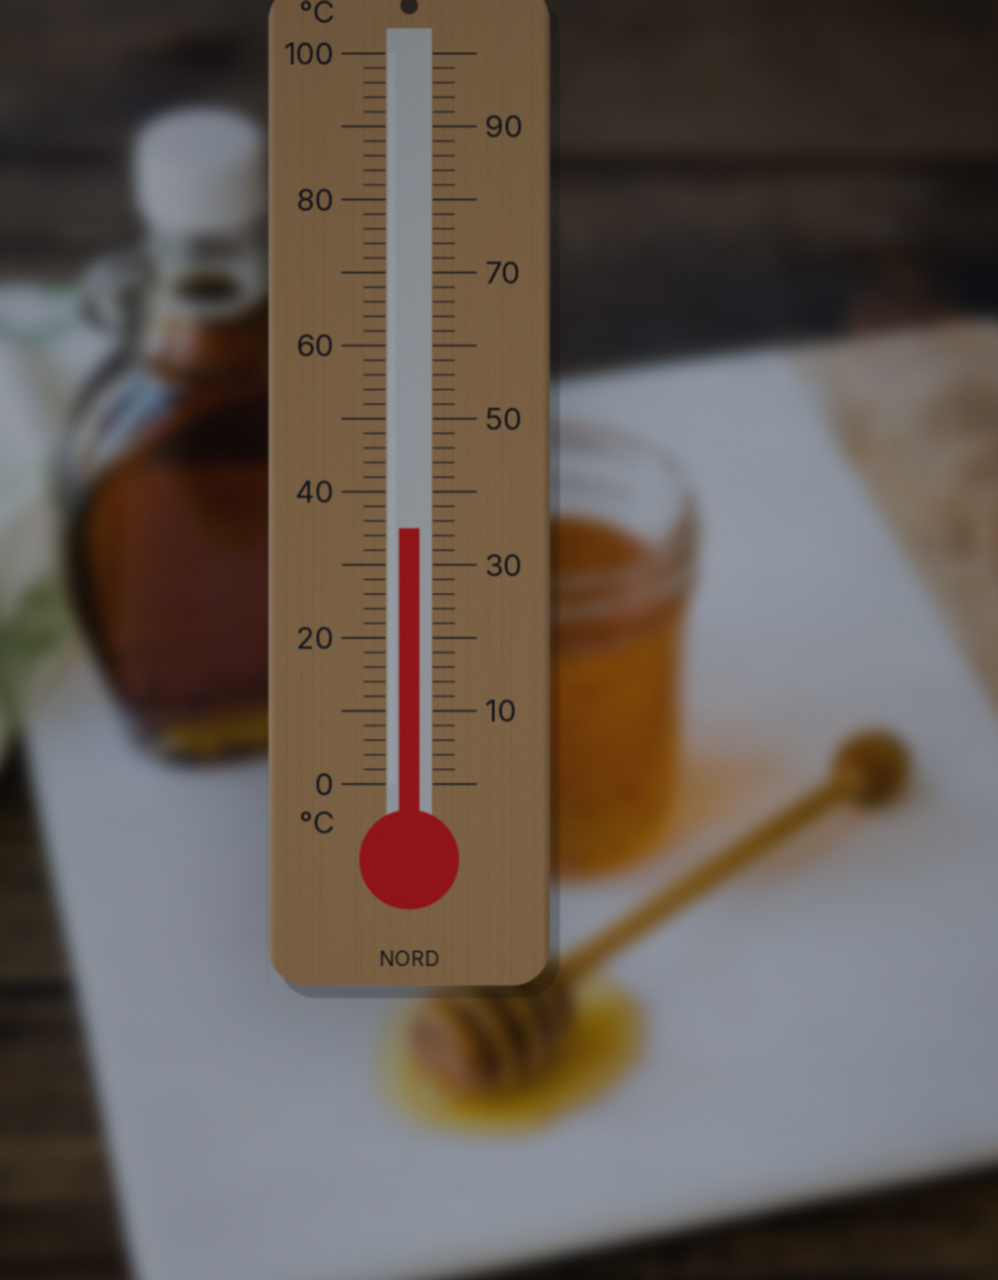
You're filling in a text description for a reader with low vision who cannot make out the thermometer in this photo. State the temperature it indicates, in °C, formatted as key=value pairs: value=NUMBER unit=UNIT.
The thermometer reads value=35 unit=°C
